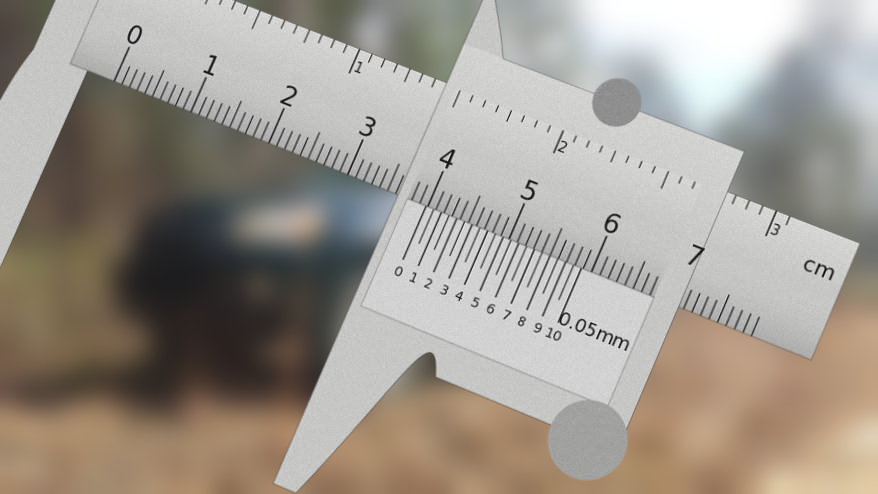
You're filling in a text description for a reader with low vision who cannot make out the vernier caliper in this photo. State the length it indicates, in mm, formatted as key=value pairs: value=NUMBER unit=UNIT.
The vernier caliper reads value=39.8 unit=mm
